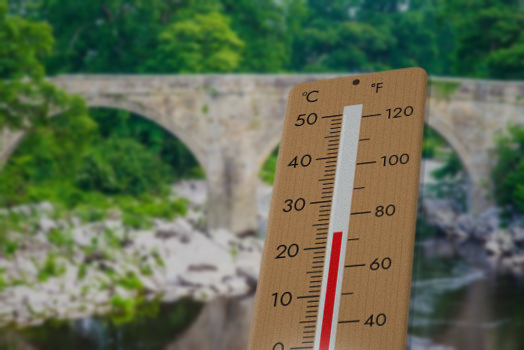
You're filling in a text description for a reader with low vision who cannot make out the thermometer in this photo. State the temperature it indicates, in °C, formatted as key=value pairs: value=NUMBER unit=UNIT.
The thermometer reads value=23 unit=°C
